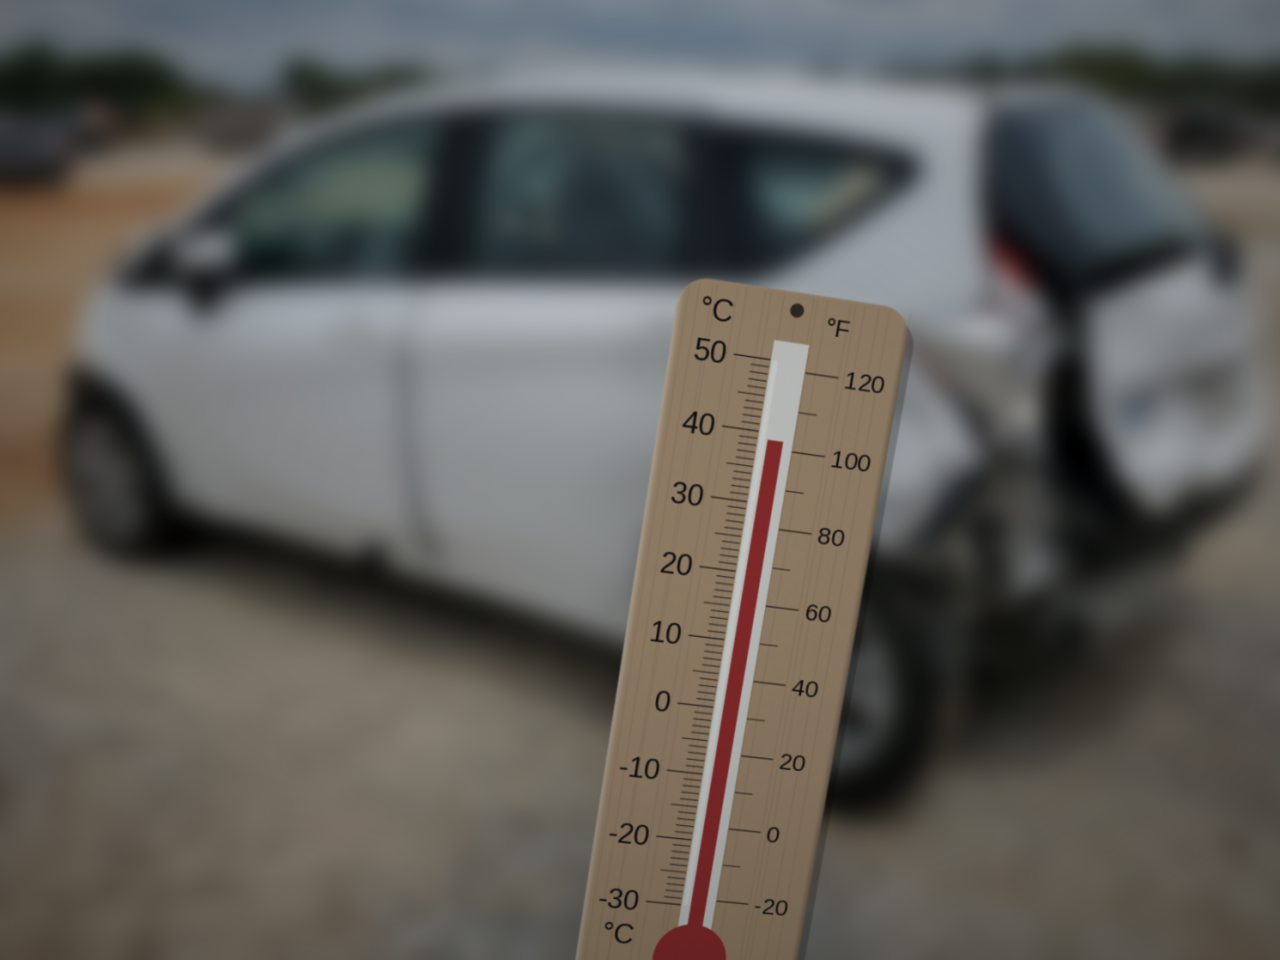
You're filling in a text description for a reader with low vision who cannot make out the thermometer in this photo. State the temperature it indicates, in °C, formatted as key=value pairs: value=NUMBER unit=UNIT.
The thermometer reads value=39 unit=°C
